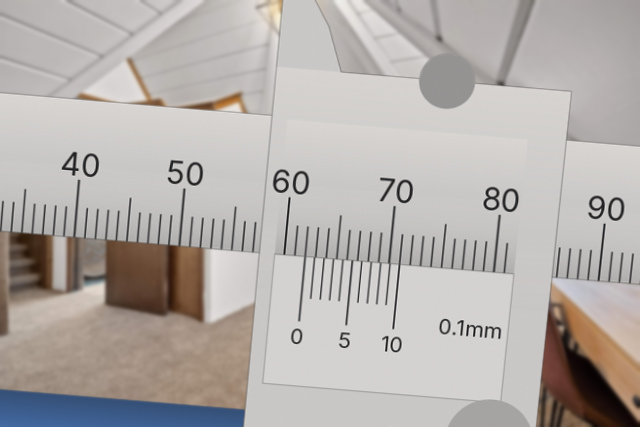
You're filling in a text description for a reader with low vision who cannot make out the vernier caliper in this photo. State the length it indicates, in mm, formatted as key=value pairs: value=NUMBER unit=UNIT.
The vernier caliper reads value=62.0 unit=mm
